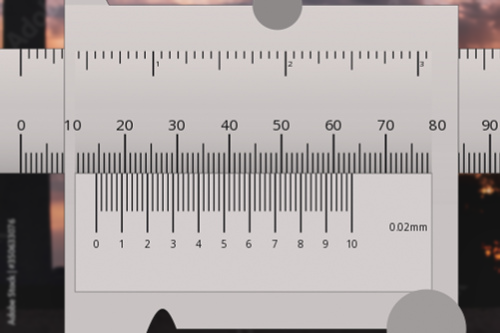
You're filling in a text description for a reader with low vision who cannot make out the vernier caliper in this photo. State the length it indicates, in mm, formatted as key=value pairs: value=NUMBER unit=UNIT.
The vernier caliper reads value=14.5 unit=mm
